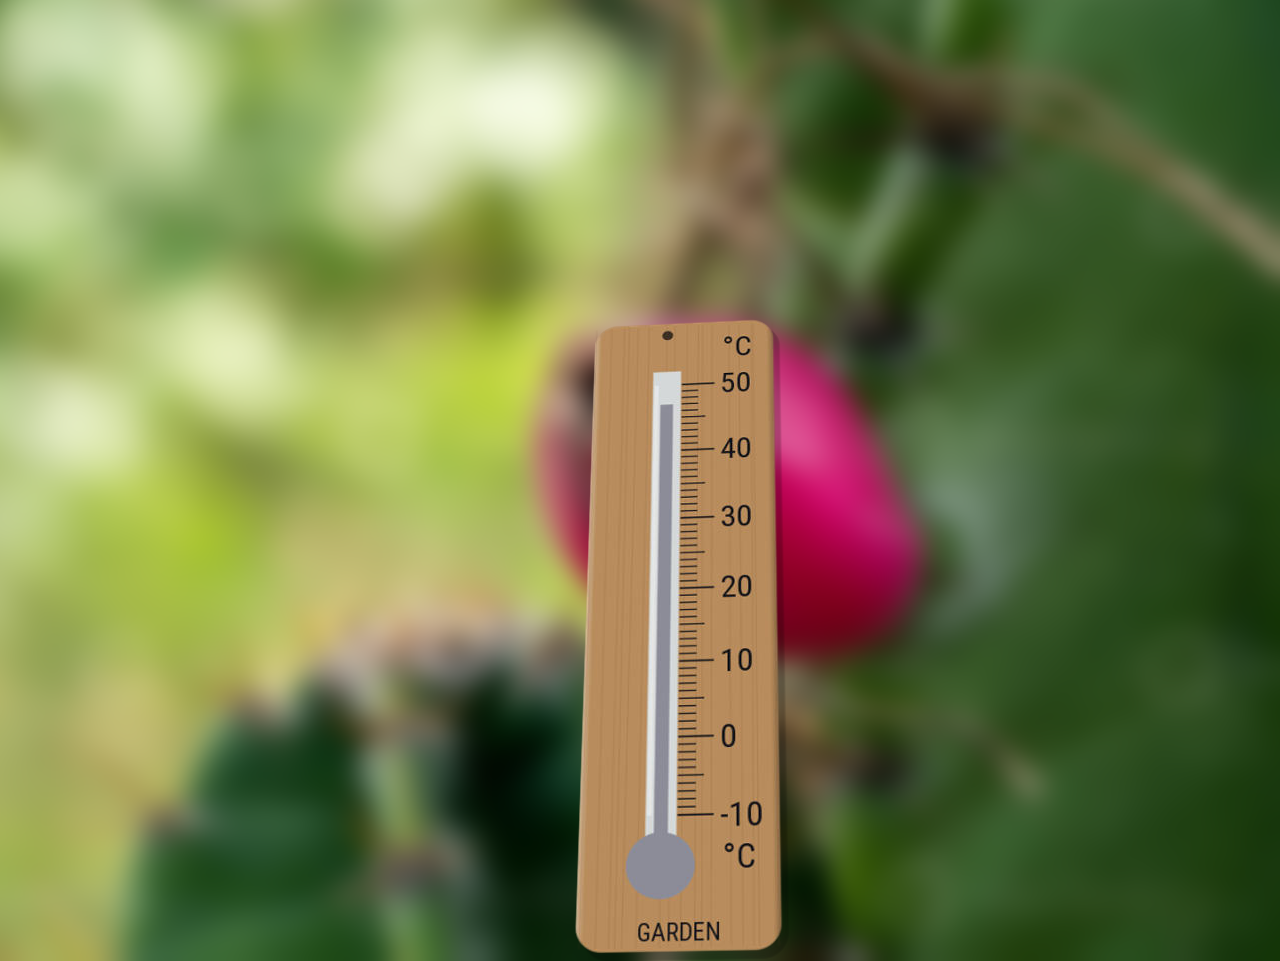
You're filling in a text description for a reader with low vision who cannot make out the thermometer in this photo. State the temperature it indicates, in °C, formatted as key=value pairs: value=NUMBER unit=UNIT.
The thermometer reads value=47 unit=°C
